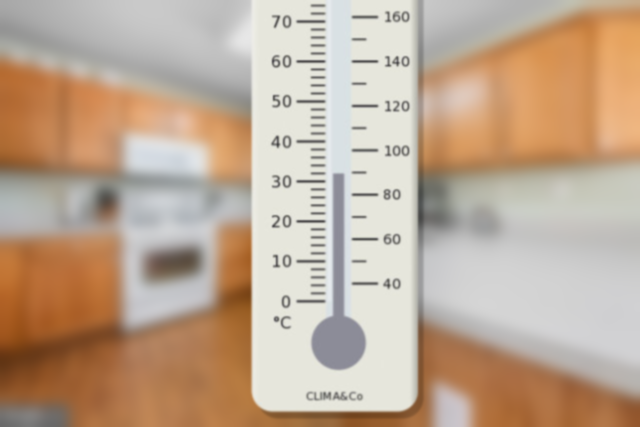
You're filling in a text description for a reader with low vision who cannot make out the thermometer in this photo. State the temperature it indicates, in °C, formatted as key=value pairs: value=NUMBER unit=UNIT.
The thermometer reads value=32 unit=°C
